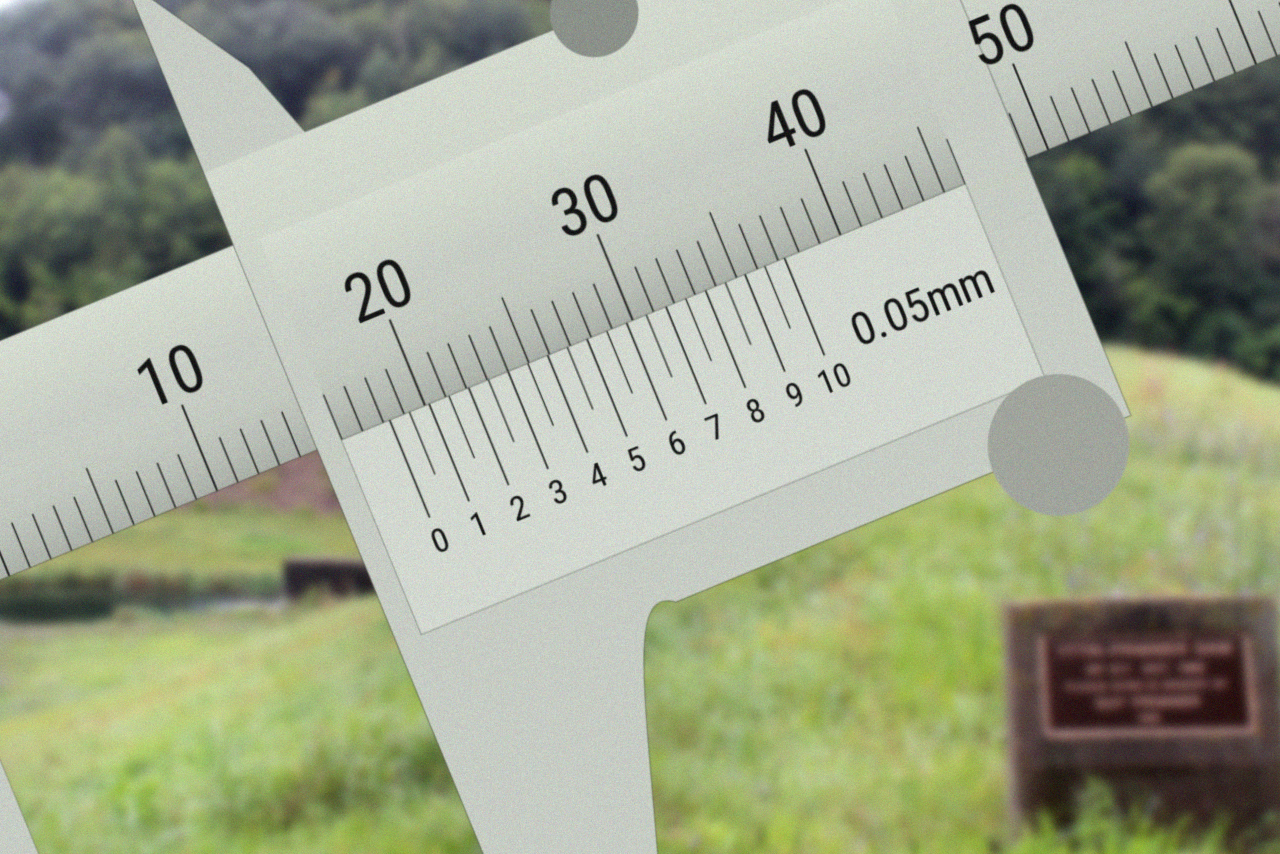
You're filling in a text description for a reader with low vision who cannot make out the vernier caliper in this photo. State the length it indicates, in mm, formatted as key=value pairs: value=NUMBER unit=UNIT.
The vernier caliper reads value=18.3 unit=mm
